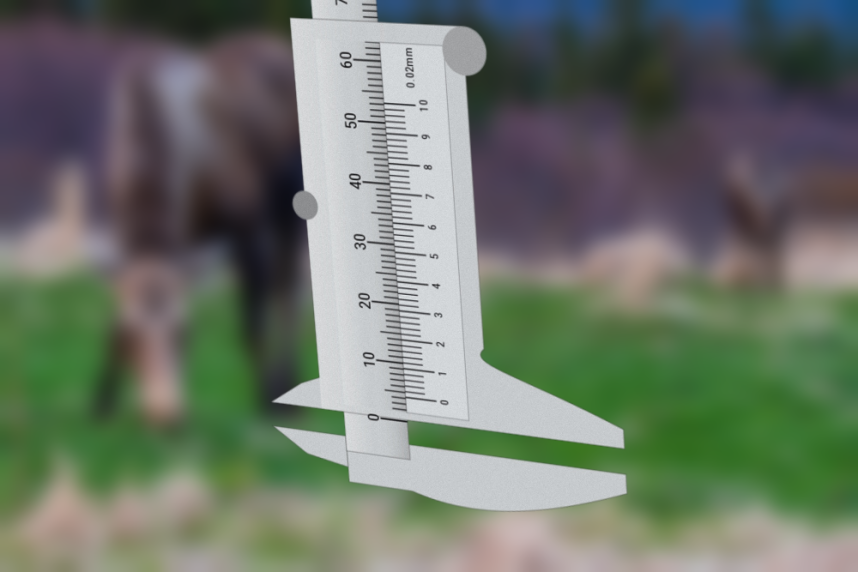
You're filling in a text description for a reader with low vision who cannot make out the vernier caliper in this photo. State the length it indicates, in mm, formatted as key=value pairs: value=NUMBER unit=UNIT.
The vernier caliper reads value=4.2 unit=mm
